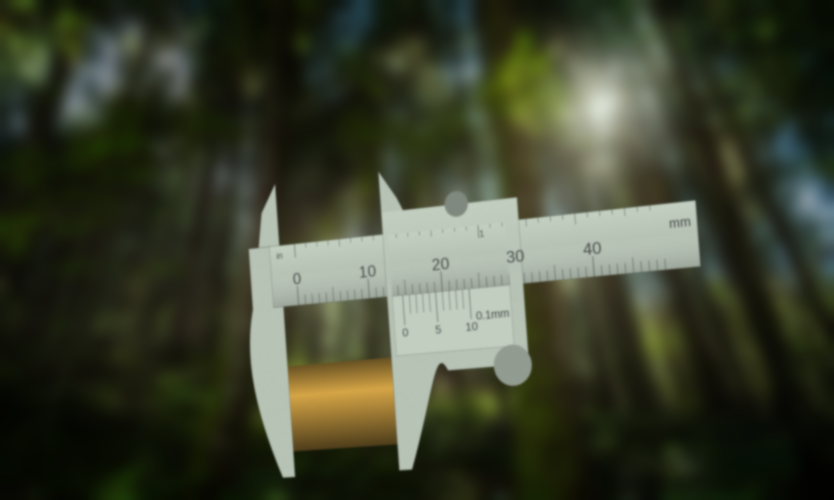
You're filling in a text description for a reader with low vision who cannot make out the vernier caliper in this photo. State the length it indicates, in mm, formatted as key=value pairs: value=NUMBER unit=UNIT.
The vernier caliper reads value=14.6 unit=mm
